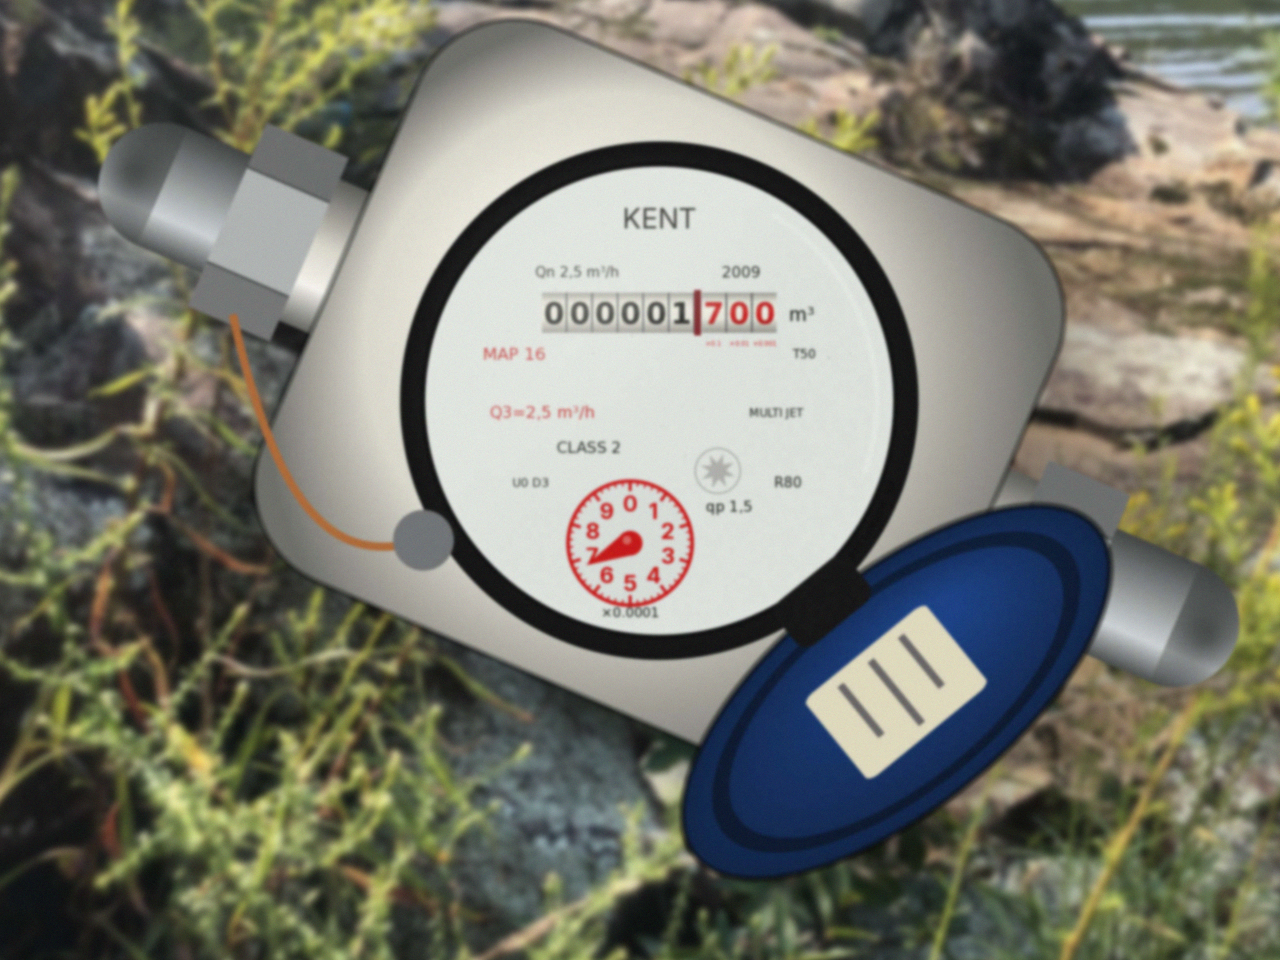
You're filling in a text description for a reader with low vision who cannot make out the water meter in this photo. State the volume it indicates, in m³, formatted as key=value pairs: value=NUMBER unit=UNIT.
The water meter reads value=1.7006 unit=m³
